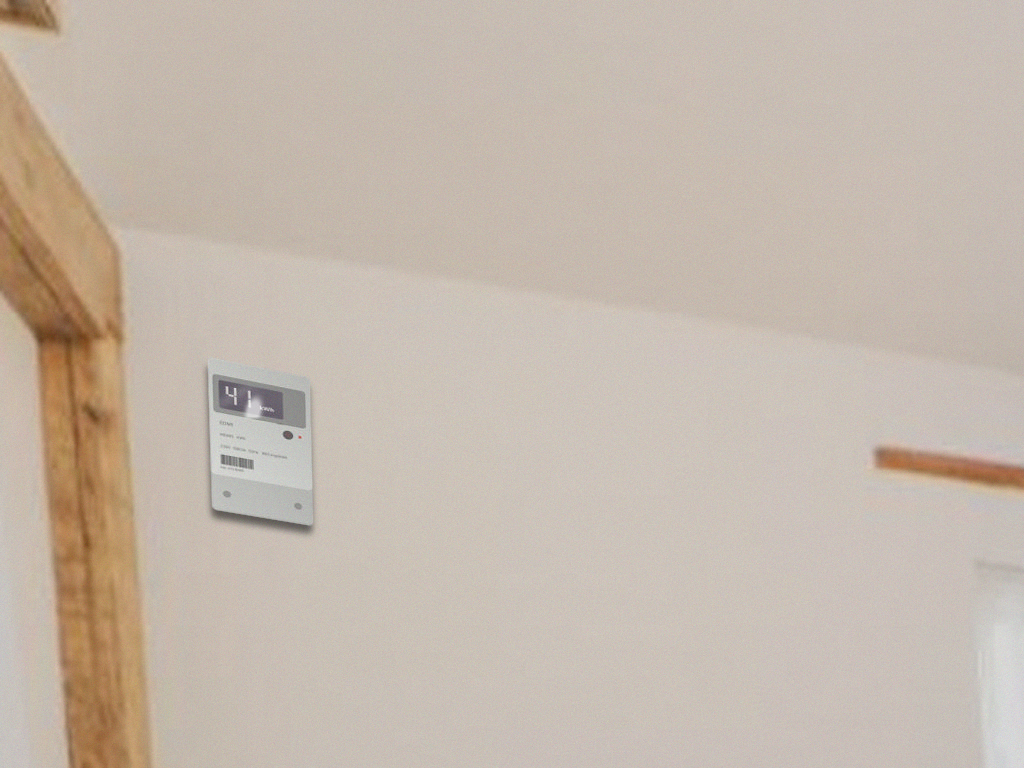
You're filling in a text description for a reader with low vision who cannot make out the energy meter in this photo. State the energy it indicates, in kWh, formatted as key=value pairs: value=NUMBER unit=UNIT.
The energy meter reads value=41 unit=kWh
